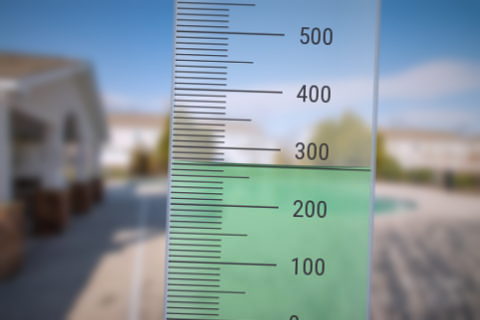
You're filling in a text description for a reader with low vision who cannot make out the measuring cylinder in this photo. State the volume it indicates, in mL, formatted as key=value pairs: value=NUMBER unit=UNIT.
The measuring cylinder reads value=270 unit=mL
